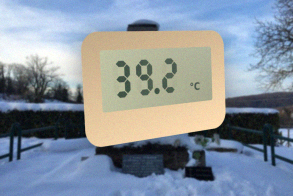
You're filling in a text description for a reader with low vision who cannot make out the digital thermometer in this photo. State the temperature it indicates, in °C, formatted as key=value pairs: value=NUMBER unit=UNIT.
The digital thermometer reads value=39.2 unit=°C
